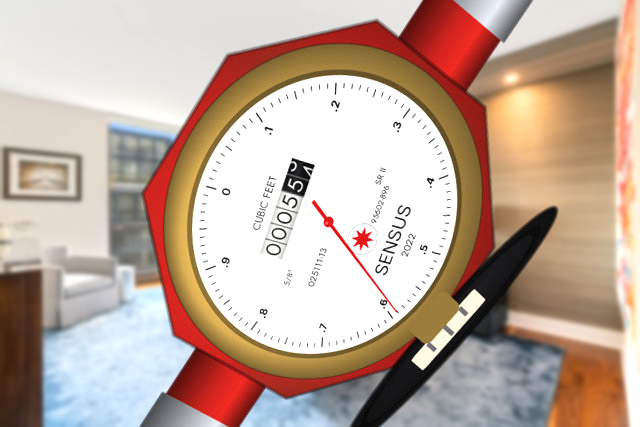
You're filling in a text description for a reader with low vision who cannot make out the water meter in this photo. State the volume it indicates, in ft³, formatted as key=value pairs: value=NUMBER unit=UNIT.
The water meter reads value=553.59 unit=ft³
